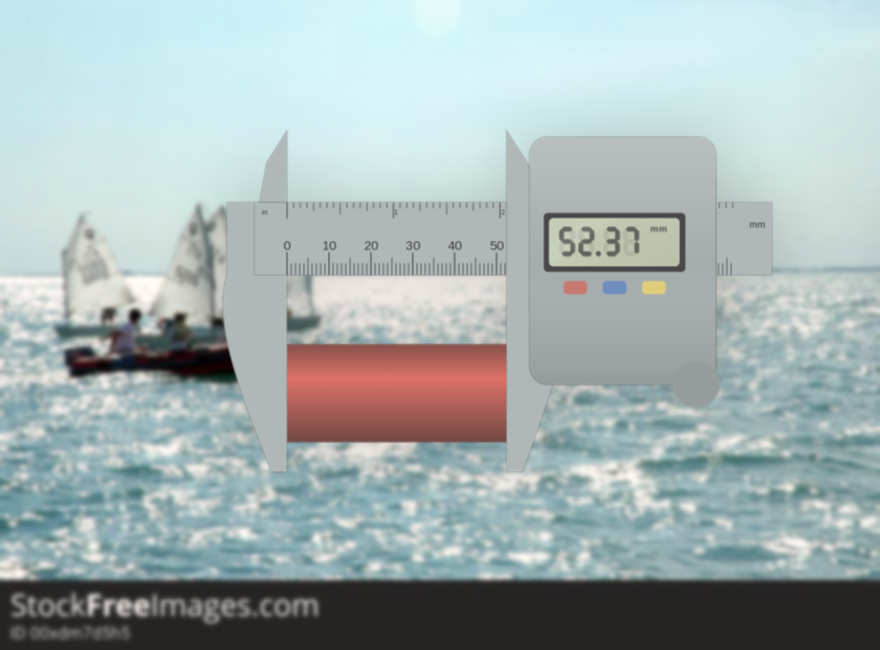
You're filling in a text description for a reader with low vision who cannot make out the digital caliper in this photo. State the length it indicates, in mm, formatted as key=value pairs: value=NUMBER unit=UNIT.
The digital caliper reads value=52.37 unit=mm
